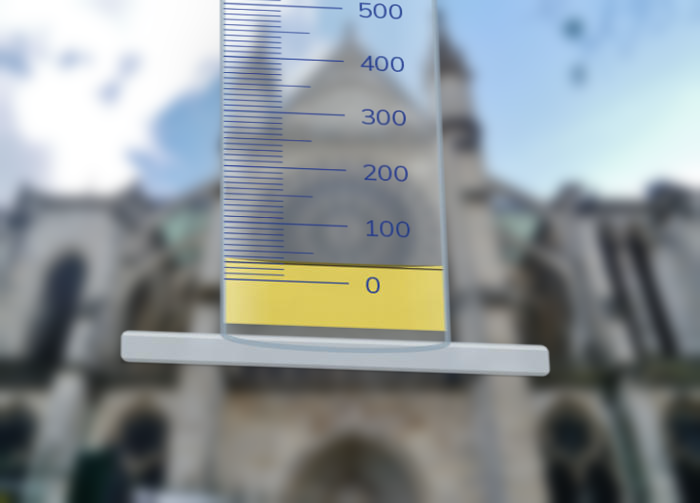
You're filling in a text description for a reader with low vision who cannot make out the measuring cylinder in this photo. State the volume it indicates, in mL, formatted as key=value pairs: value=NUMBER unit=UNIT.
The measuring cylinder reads value=30 unit=mL
